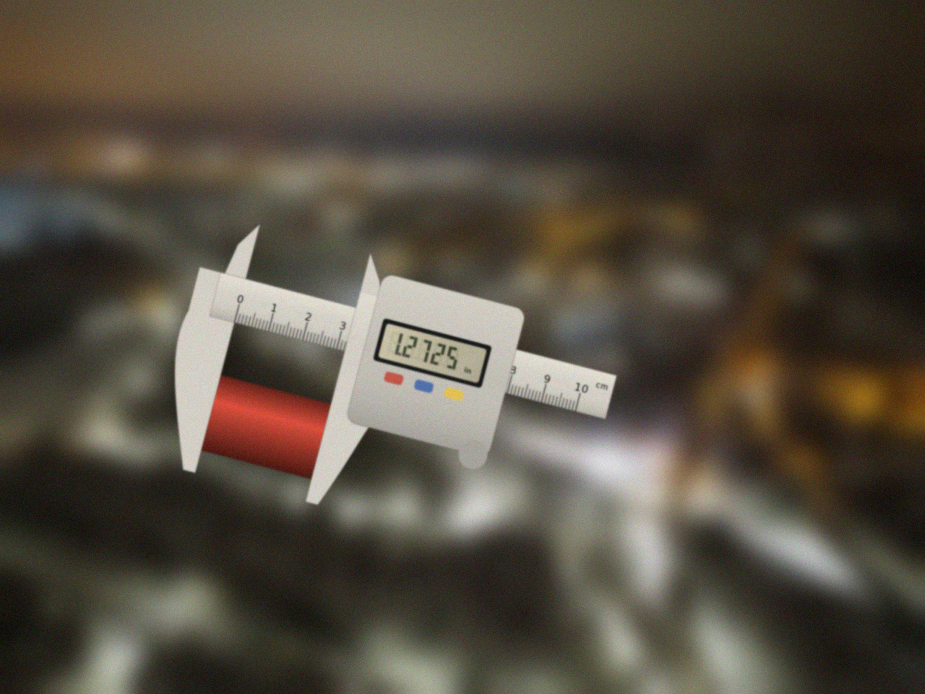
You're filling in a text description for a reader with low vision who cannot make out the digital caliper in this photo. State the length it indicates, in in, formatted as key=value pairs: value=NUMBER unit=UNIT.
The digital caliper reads value=1.2725 unit=in
